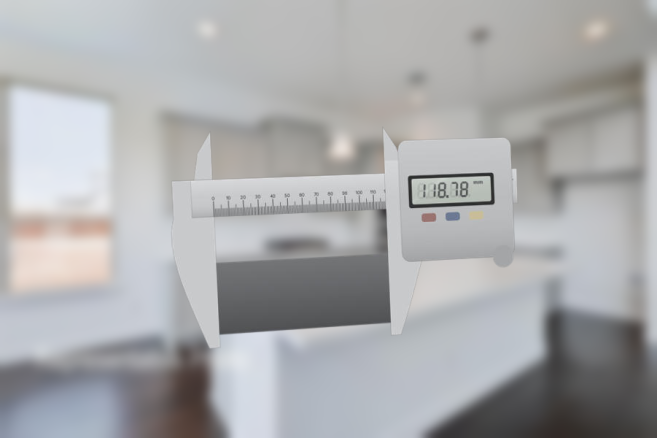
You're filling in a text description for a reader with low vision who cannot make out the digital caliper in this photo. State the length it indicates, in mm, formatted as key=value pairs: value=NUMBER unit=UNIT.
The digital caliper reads value=118.78 unit=mm
